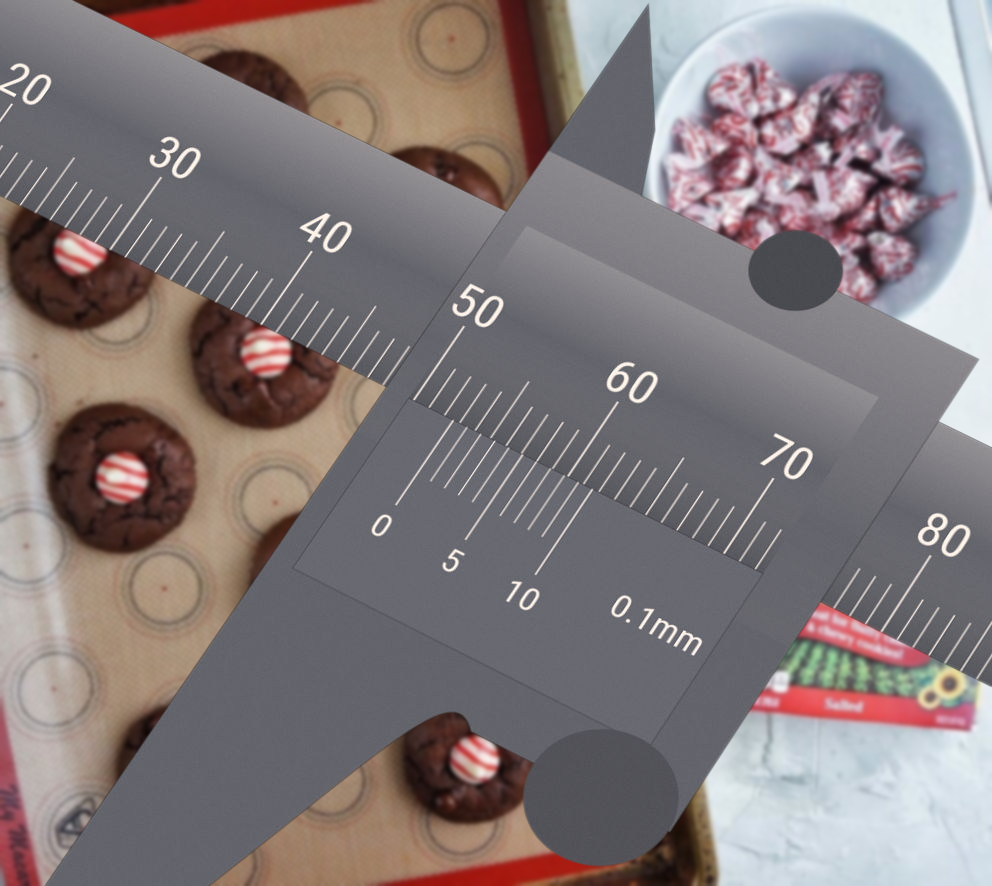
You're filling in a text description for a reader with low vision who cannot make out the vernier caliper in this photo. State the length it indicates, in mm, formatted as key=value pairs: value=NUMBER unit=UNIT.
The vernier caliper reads value=52.6 unit=mm
